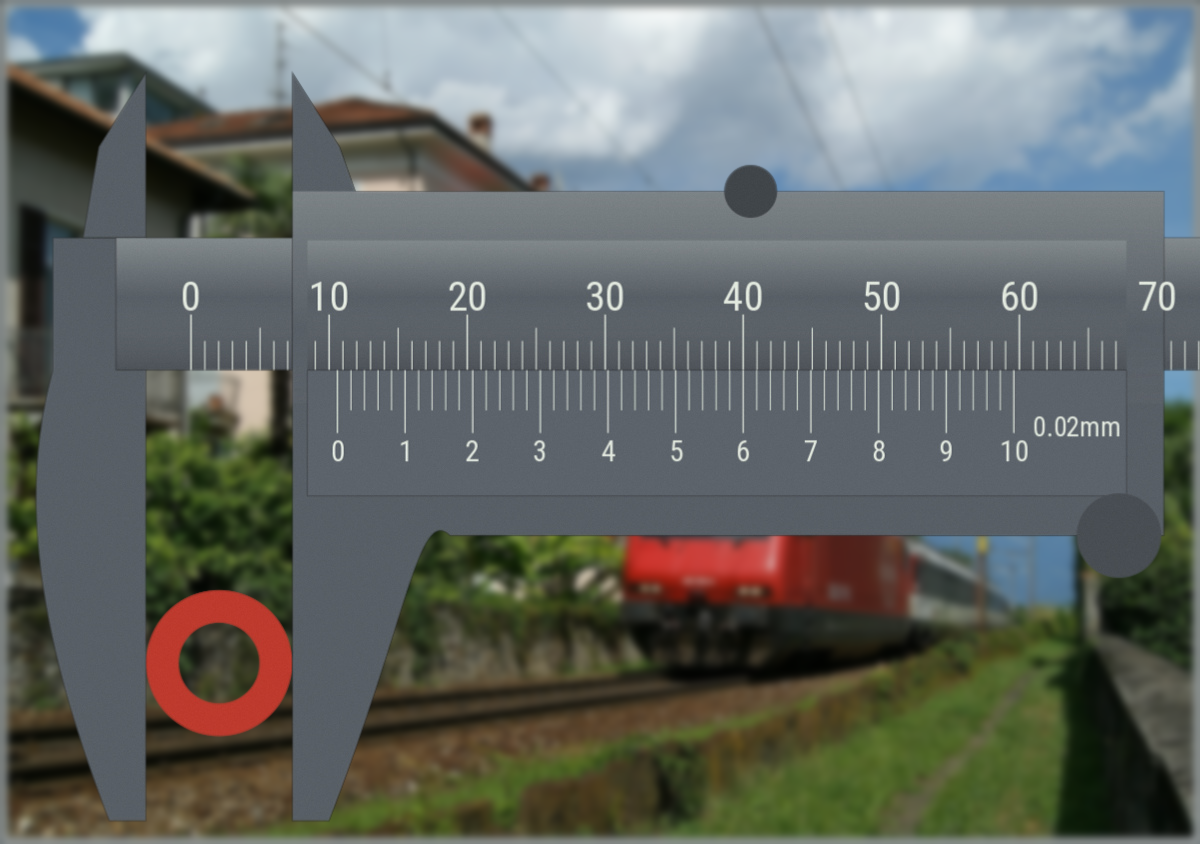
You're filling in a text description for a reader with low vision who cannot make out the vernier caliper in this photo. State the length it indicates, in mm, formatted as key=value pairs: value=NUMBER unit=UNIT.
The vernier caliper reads value=10.6 unit=mm
